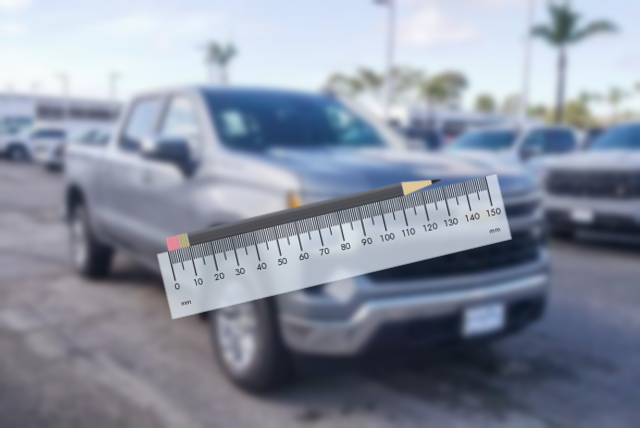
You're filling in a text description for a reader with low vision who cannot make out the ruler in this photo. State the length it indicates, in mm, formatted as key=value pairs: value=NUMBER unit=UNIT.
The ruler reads value=130 unit=mm
